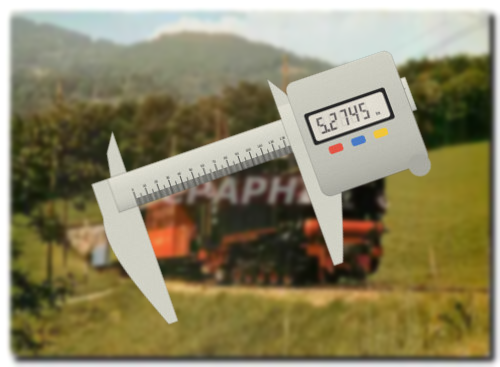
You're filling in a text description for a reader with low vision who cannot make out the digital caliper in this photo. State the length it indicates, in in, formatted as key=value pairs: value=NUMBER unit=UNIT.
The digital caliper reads value=5.2745 unit=in
